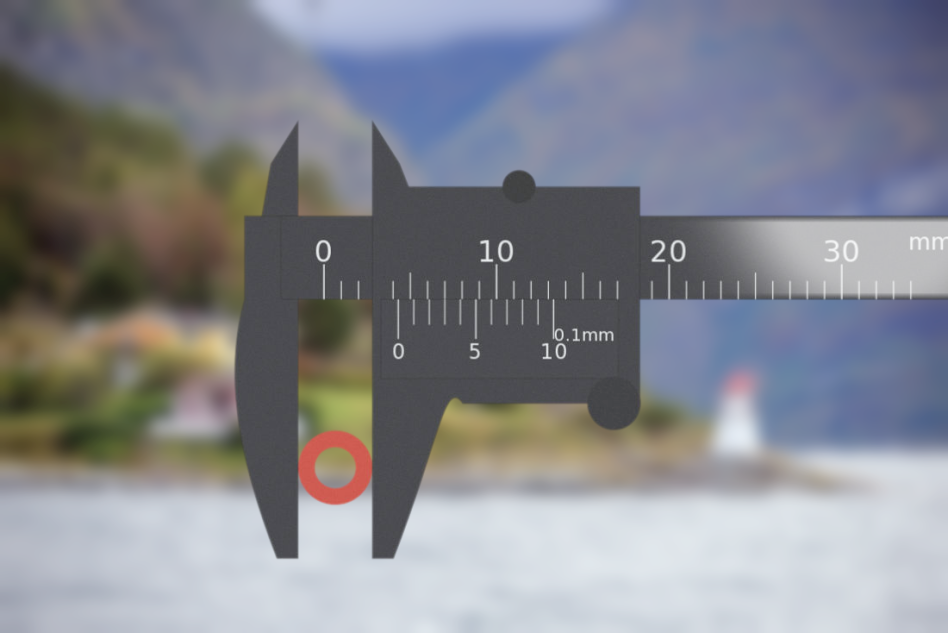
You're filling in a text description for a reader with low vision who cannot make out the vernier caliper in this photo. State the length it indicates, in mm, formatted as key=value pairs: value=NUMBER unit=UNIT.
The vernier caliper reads value=4.3 unit=mm
